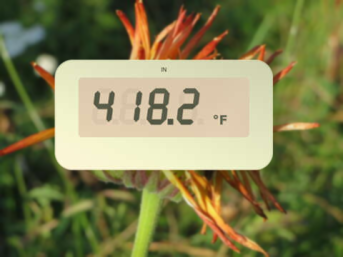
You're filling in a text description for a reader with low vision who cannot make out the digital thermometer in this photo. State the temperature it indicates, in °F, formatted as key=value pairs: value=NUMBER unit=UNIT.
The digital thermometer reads value=418.2 unit=°F
